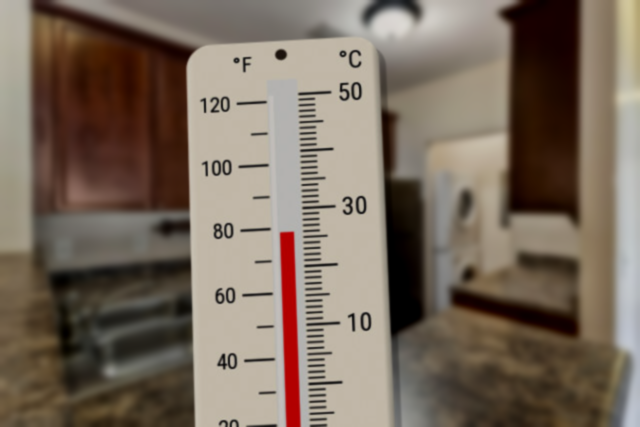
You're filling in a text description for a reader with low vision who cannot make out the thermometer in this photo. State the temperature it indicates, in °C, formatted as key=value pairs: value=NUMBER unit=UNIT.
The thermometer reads value=26 unit=°C
